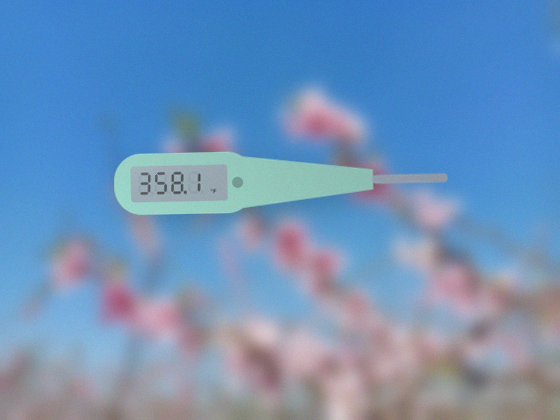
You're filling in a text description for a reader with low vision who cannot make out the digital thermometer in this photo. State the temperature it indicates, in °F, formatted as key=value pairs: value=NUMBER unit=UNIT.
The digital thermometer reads value=358.1 unit=°F
